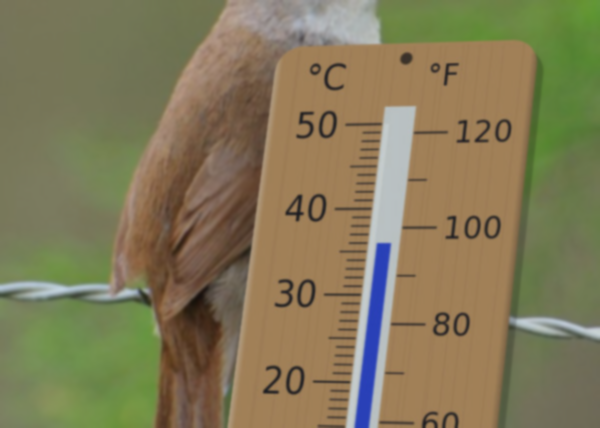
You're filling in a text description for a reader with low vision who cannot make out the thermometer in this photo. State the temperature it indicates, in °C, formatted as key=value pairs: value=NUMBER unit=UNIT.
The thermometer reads value=36 unit=°C
